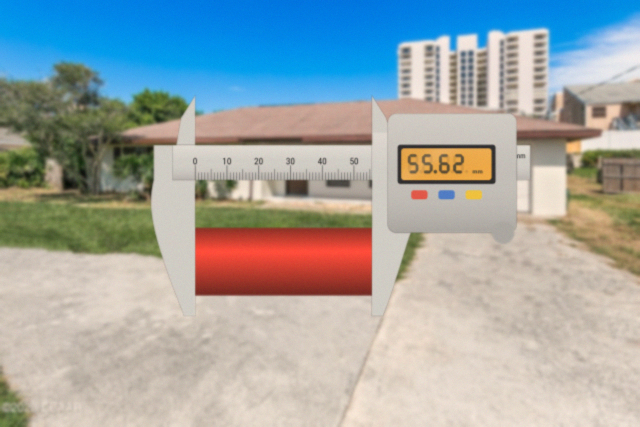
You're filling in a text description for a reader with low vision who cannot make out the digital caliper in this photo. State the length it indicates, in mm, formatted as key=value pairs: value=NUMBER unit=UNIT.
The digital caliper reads value=55.62 unit=mm
